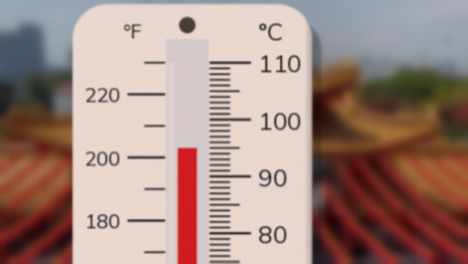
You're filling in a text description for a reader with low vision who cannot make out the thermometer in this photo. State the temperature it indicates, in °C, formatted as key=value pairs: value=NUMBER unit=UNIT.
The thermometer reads value=95 unit=°C
